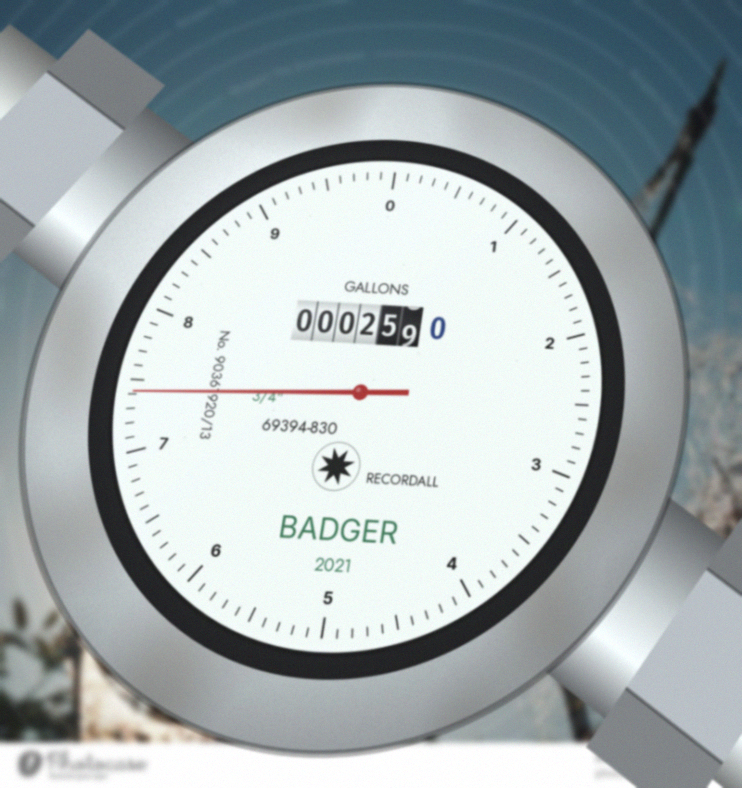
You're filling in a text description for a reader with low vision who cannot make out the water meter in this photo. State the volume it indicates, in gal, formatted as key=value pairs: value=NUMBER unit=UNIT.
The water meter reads value=2587.4 unit=gal
